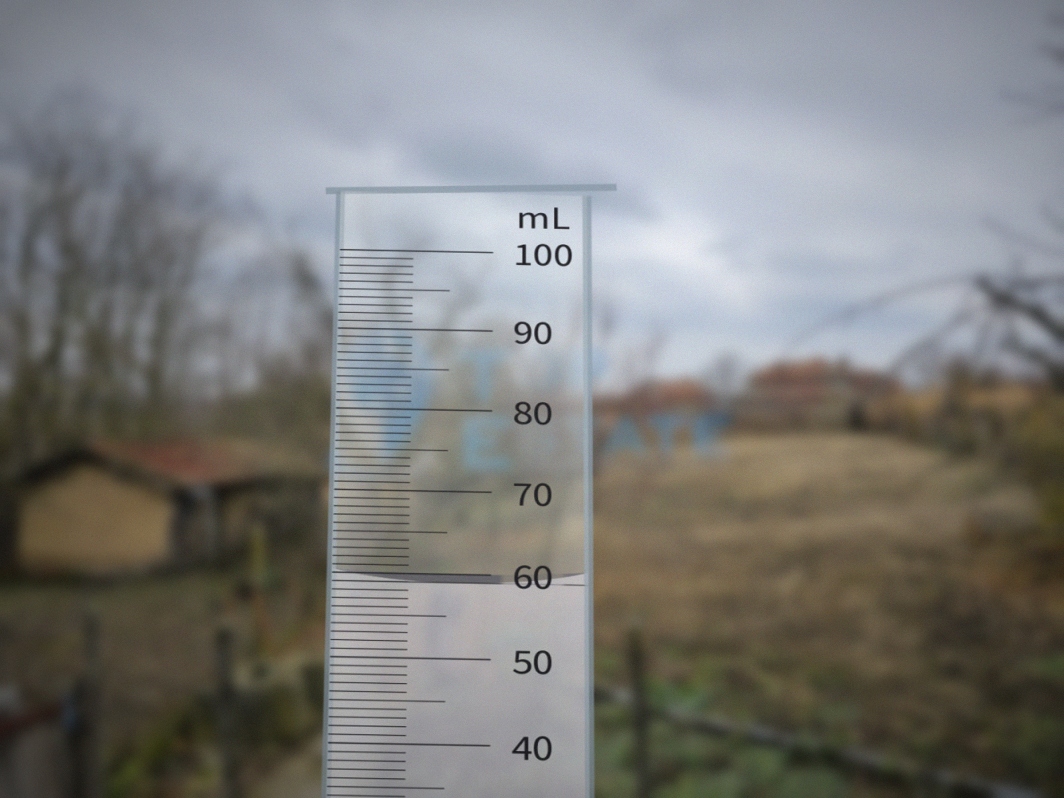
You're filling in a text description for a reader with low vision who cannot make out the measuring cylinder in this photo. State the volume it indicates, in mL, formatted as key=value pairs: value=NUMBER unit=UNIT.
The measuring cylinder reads value=59 unit=mL
